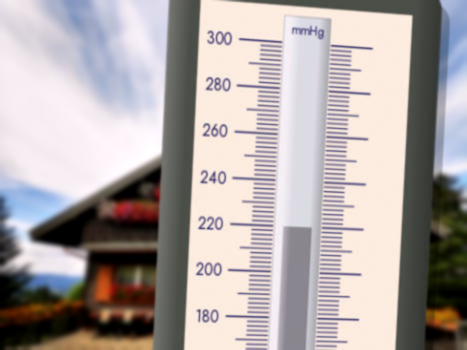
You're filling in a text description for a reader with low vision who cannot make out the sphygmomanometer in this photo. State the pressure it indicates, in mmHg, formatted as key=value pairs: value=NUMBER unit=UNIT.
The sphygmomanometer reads value=220 unit=mmHg
